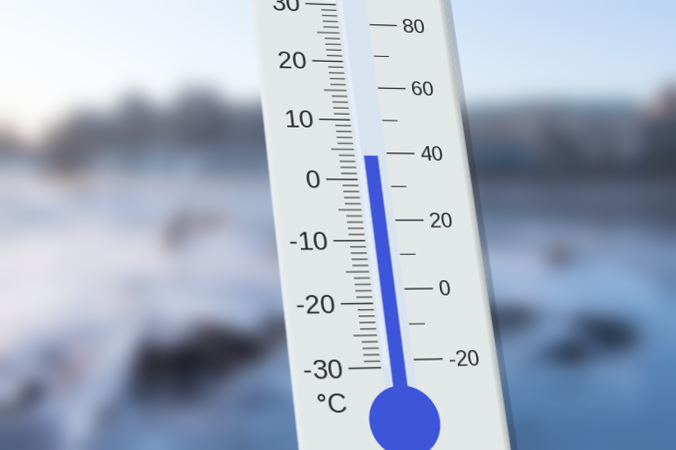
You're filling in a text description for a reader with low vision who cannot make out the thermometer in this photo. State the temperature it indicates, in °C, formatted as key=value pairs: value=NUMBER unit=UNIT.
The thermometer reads value=4 unit=°C
